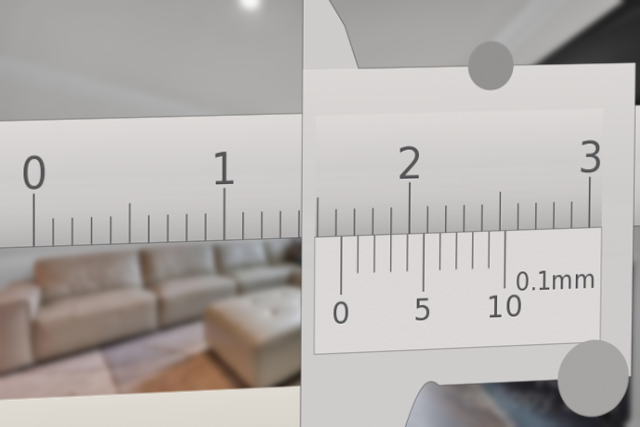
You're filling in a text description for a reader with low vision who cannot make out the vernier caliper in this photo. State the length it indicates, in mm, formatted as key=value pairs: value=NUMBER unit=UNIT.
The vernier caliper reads value=16.3 unit=mm
